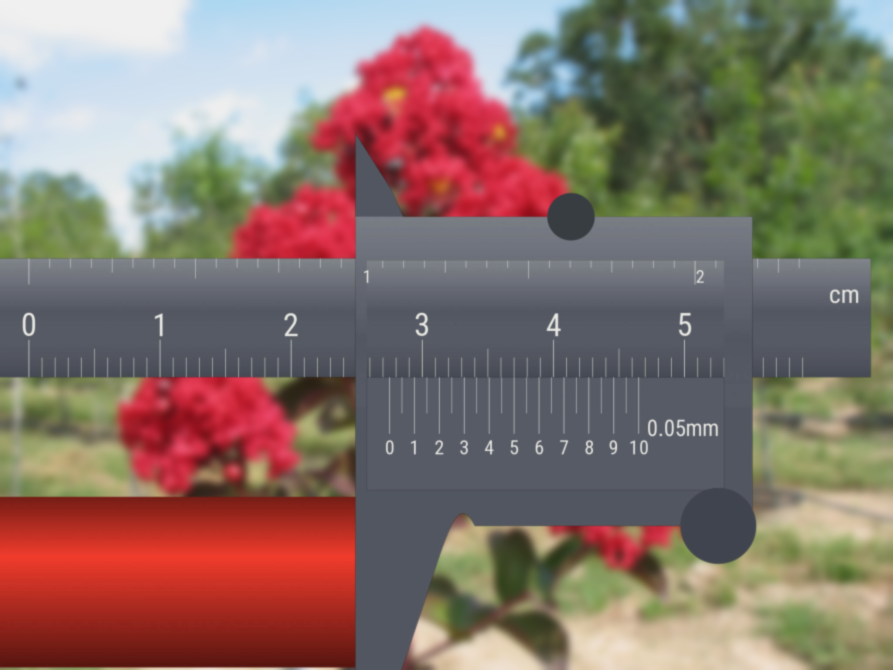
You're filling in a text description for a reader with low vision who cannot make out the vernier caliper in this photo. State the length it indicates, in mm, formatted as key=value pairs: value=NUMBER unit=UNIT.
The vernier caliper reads value=27.5 unit=mm
